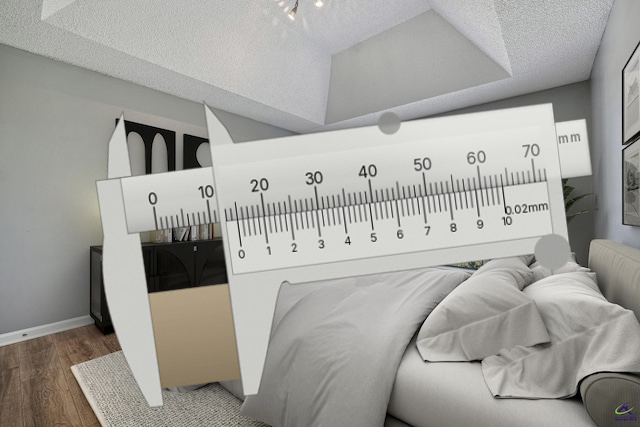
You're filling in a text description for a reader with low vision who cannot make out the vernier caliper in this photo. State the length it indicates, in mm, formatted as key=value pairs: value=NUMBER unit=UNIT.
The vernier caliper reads value=15.0 unit=mm
